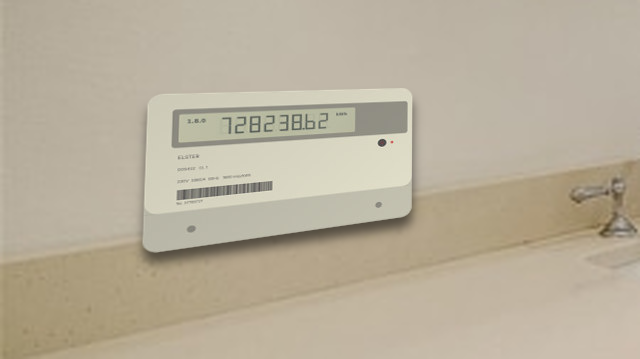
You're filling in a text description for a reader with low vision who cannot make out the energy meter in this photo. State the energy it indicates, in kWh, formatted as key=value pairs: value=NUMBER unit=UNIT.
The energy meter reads value=728238.62 unit=kWh
